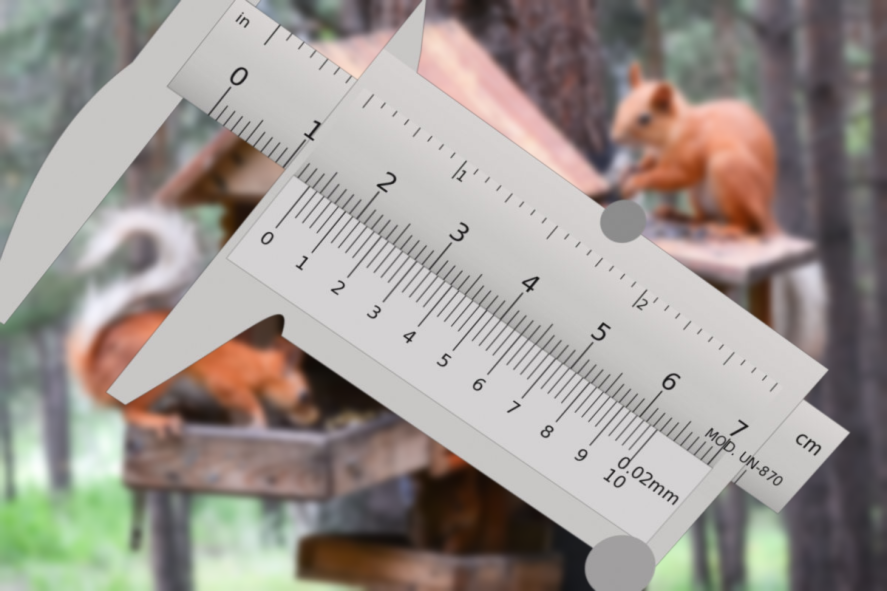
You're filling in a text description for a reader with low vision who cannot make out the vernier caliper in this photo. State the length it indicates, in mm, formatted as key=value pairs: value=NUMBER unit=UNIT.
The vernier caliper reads value=13.6 unit=mm
